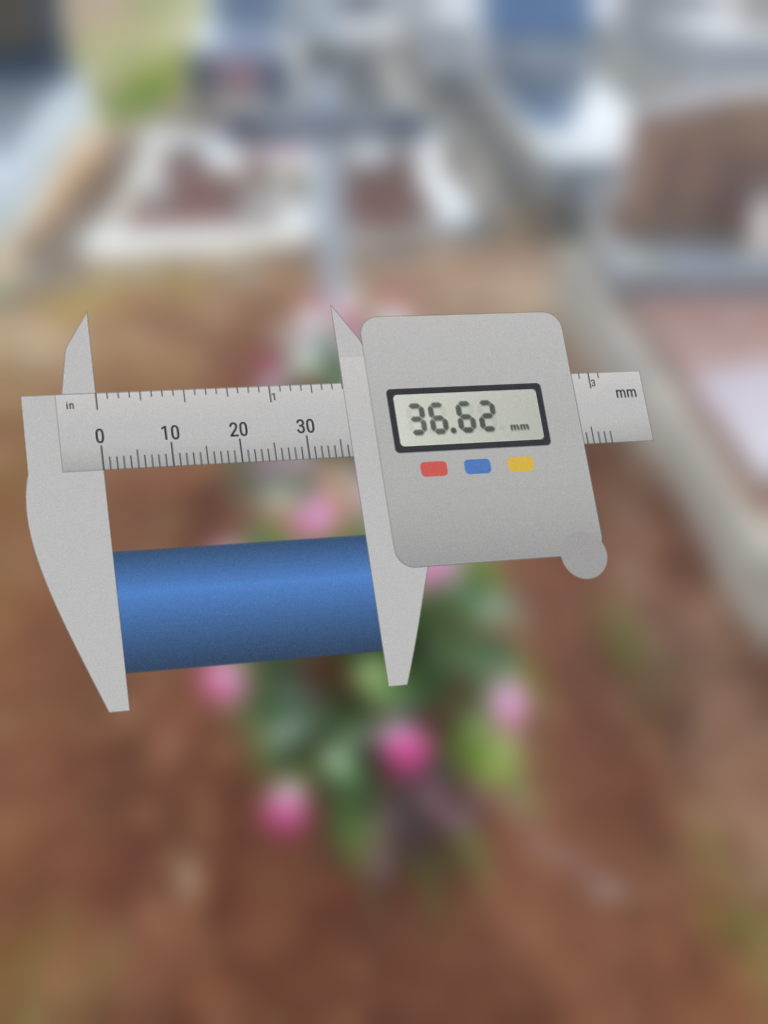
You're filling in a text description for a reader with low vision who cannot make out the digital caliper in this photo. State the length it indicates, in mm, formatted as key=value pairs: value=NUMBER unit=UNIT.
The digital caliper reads value=36.62 unit=mm
